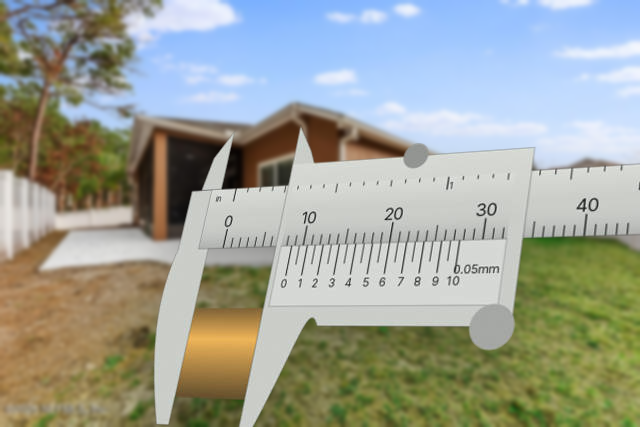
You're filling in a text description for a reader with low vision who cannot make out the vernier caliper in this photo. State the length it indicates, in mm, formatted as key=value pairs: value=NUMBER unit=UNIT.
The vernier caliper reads value=8.6 unit=mm
